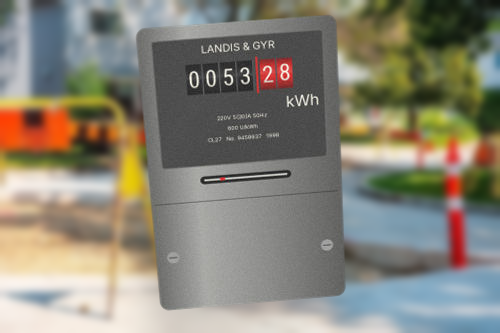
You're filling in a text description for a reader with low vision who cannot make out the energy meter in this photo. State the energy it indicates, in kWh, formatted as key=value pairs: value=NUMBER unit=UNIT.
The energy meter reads value=53.28 unit=kWh
